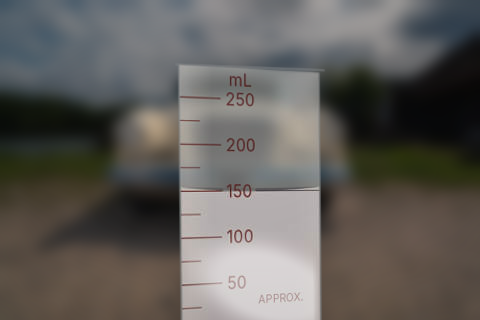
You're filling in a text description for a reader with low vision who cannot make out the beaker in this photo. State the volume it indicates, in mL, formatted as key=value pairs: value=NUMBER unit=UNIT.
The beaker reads value=150 unit=mL
